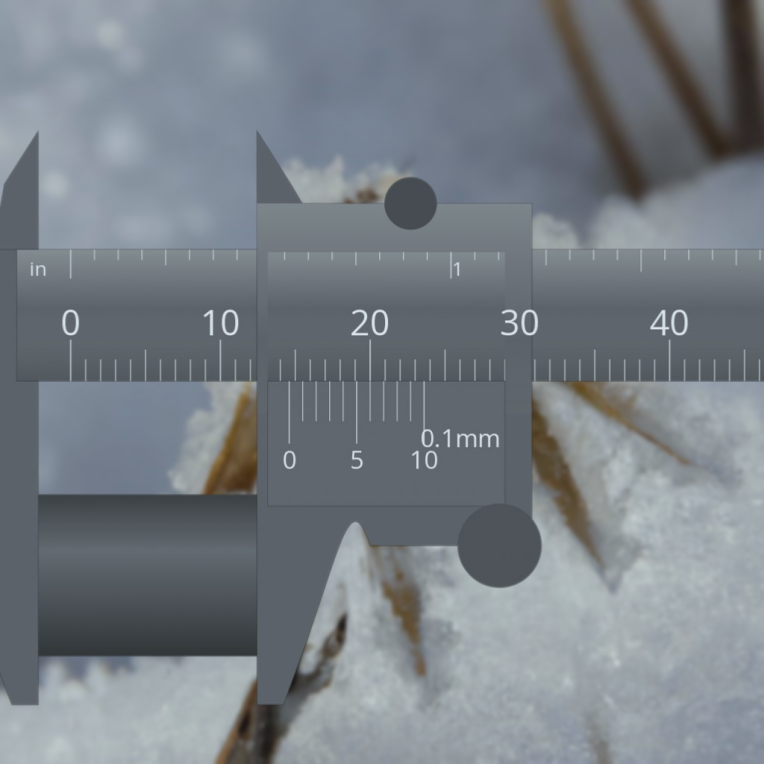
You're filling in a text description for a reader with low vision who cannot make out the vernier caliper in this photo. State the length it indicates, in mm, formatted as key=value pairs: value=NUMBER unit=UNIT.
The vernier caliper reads value=14.6 unit=mm
